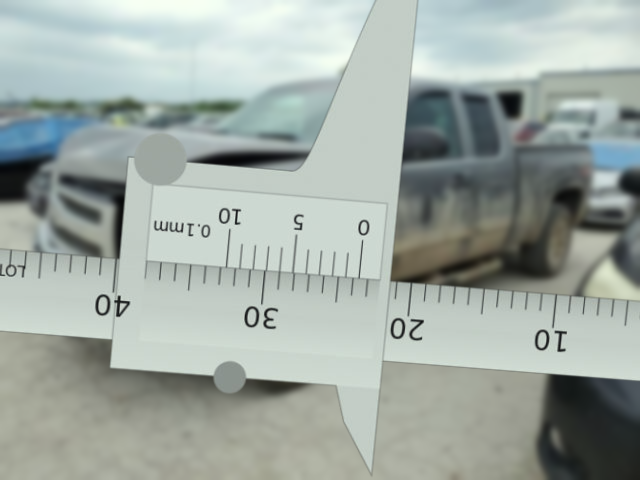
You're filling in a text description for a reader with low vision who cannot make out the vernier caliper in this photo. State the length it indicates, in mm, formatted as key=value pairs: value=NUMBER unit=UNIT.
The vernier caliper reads value=23.6 unit=mm
